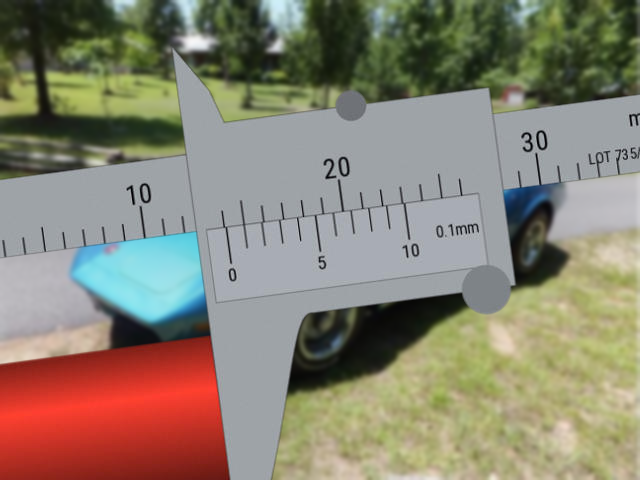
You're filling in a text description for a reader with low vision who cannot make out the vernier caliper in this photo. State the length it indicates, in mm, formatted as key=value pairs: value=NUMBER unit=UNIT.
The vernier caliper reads value=14.1 unit=mm
